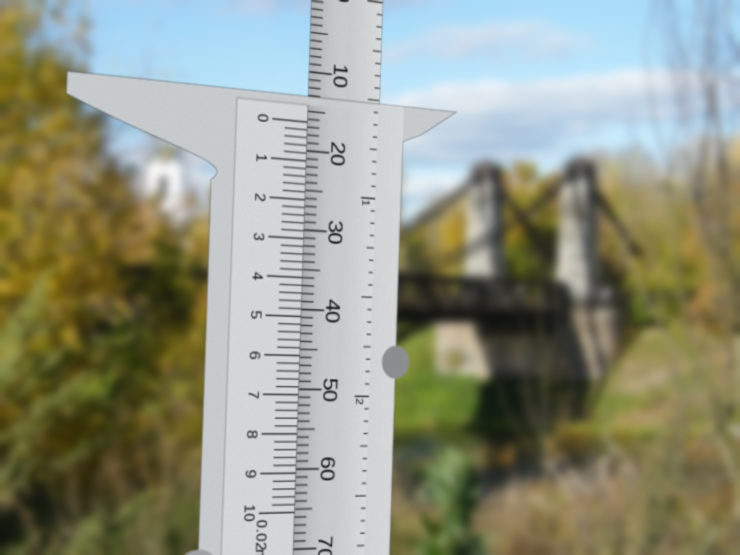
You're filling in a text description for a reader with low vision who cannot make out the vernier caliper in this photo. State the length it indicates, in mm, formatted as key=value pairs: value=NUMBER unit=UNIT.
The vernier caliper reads value=16.4 unit=mm
